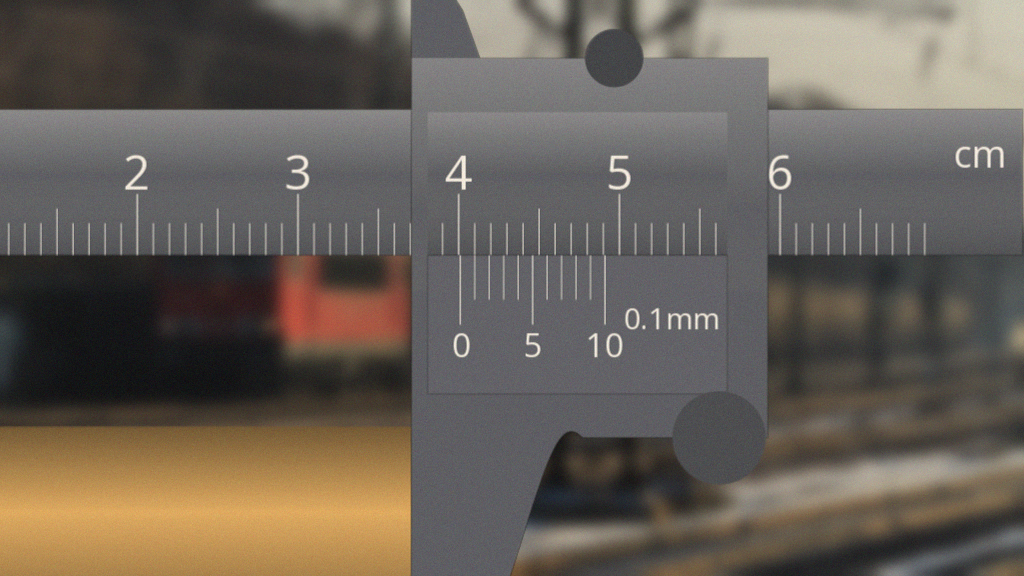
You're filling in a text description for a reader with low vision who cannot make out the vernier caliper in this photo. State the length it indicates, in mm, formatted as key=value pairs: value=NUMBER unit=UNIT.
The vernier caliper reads value=40.1 unit=mm
